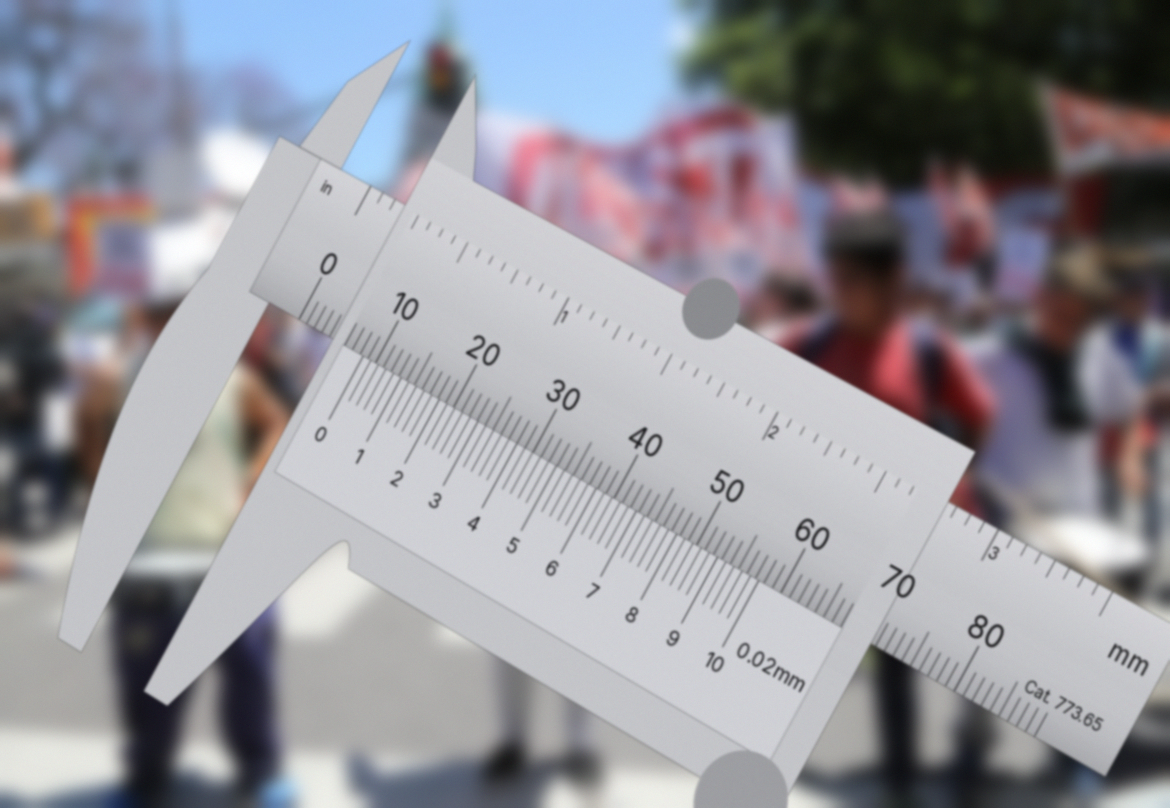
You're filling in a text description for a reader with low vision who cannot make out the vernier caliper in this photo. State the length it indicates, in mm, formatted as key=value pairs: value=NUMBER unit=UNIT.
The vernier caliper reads value=8.4 unit=mm
